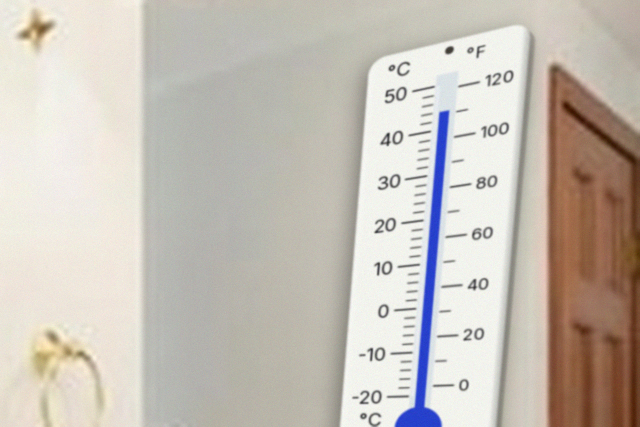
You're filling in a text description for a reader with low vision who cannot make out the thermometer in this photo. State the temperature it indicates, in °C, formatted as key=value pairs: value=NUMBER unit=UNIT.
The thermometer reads value=44 unit=°C
